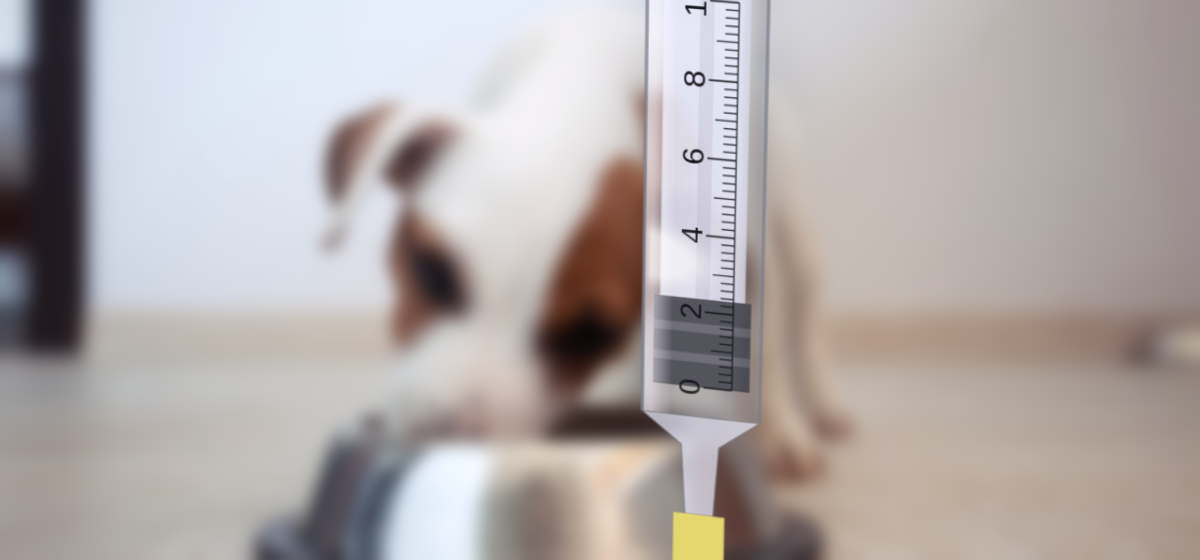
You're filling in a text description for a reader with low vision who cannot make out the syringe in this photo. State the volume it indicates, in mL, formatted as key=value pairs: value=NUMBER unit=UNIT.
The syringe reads value=0 unit=mL
